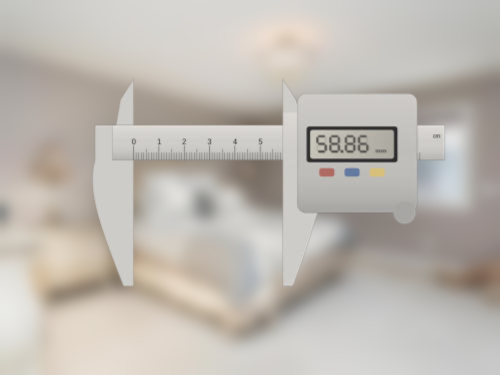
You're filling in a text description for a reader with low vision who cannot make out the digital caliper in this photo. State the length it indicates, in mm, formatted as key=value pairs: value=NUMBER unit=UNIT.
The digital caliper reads value=58.86 unit=mm
